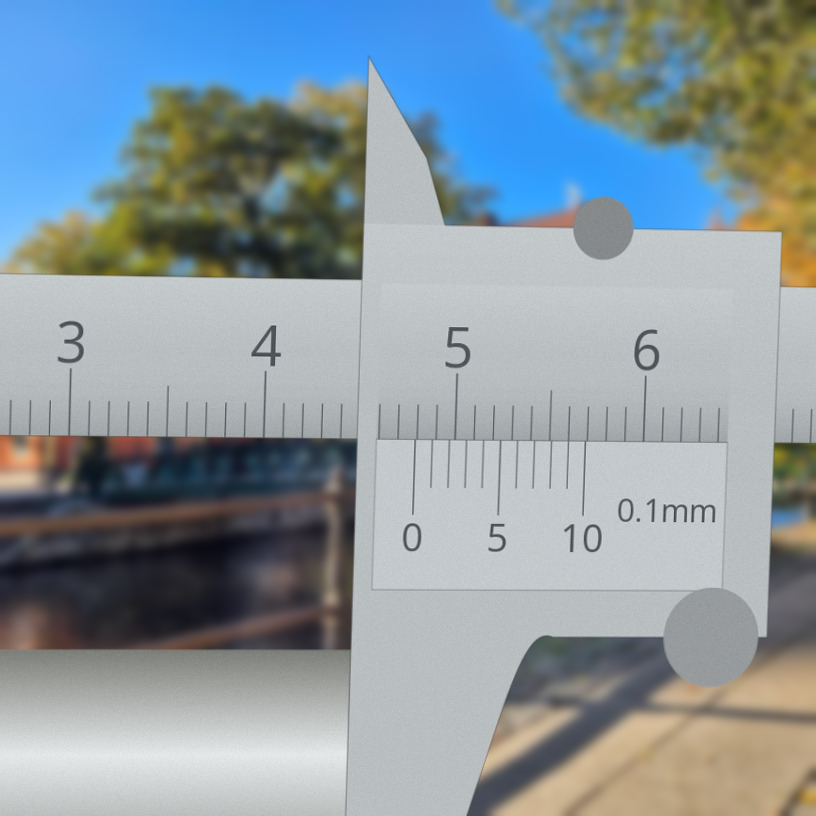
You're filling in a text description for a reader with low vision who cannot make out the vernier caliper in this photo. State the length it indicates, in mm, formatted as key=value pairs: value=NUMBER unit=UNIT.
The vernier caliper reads value=47.9 unit=mm
